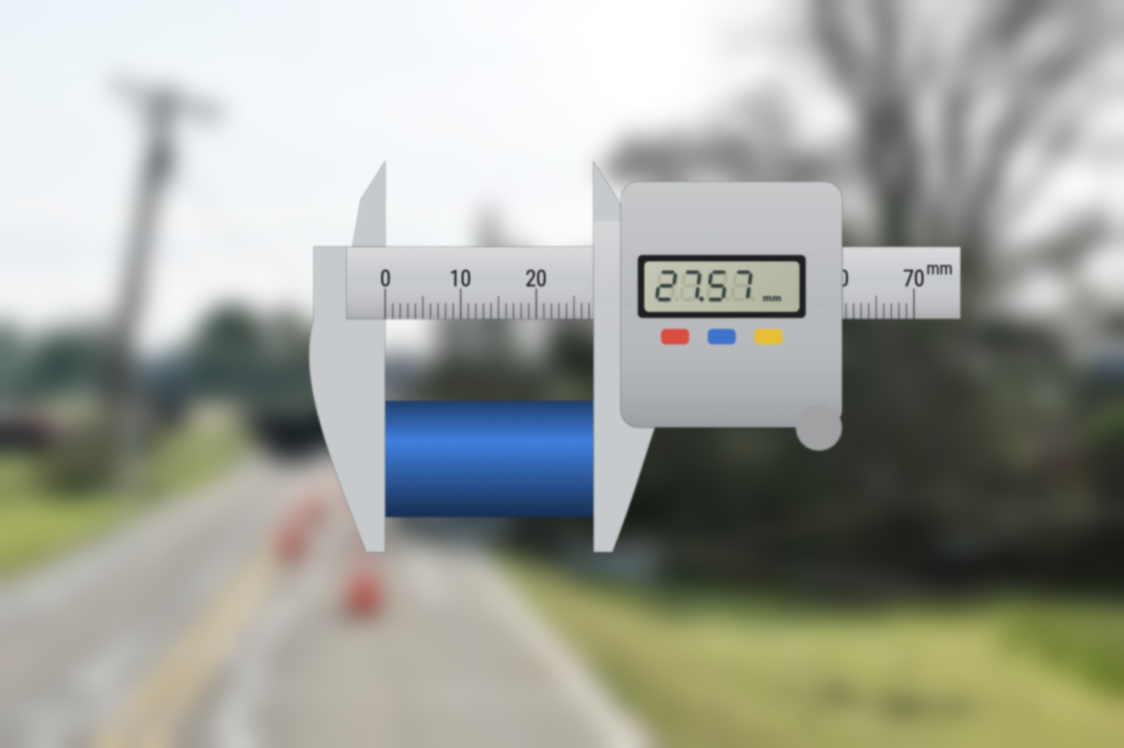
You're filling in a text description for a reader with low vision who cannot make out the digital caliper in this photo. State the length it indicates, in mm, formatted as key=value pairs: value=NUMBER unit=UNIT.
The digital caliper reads value=27.57 unit=mm
